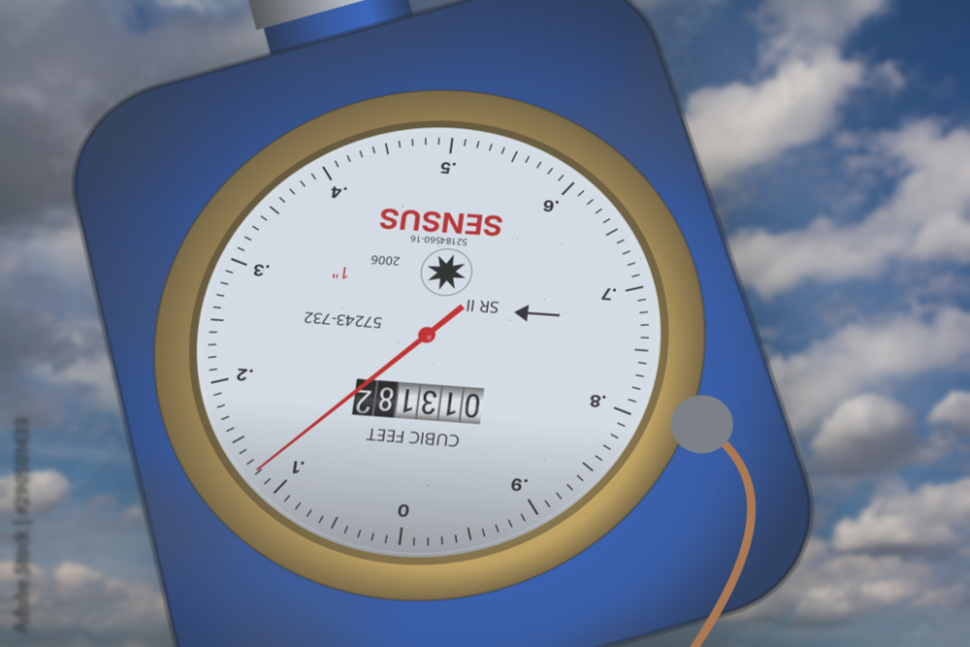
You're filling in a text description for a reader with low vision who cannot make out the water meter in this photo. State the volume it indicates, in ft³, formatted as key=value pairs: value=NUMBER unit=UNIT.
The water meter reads value=13182.12 unit=ft³
